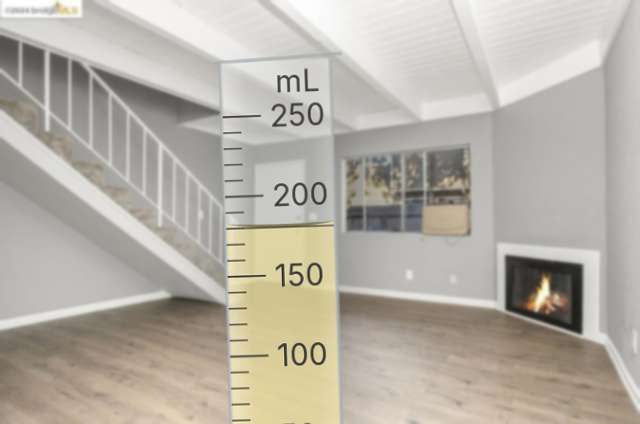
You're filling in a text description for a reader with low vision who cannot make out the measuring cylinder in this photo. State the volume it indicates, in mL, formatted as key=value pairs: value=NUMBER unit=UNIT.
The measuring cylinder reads value=180 unit=mL
